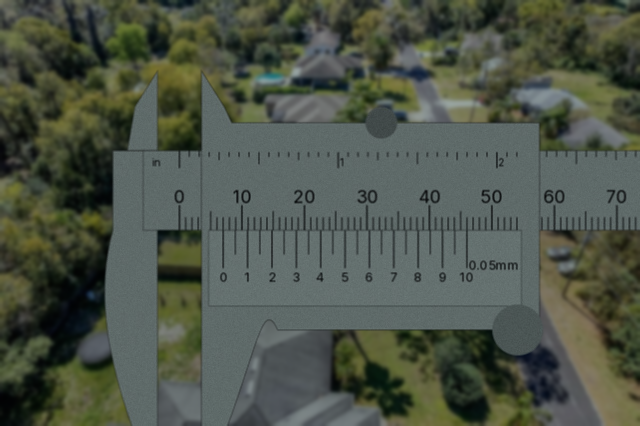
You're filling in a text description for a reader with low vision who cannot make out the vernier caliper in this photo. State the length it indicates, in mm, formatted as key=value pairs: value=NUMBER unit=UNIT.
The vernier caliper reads value=7.0 unit=mm
